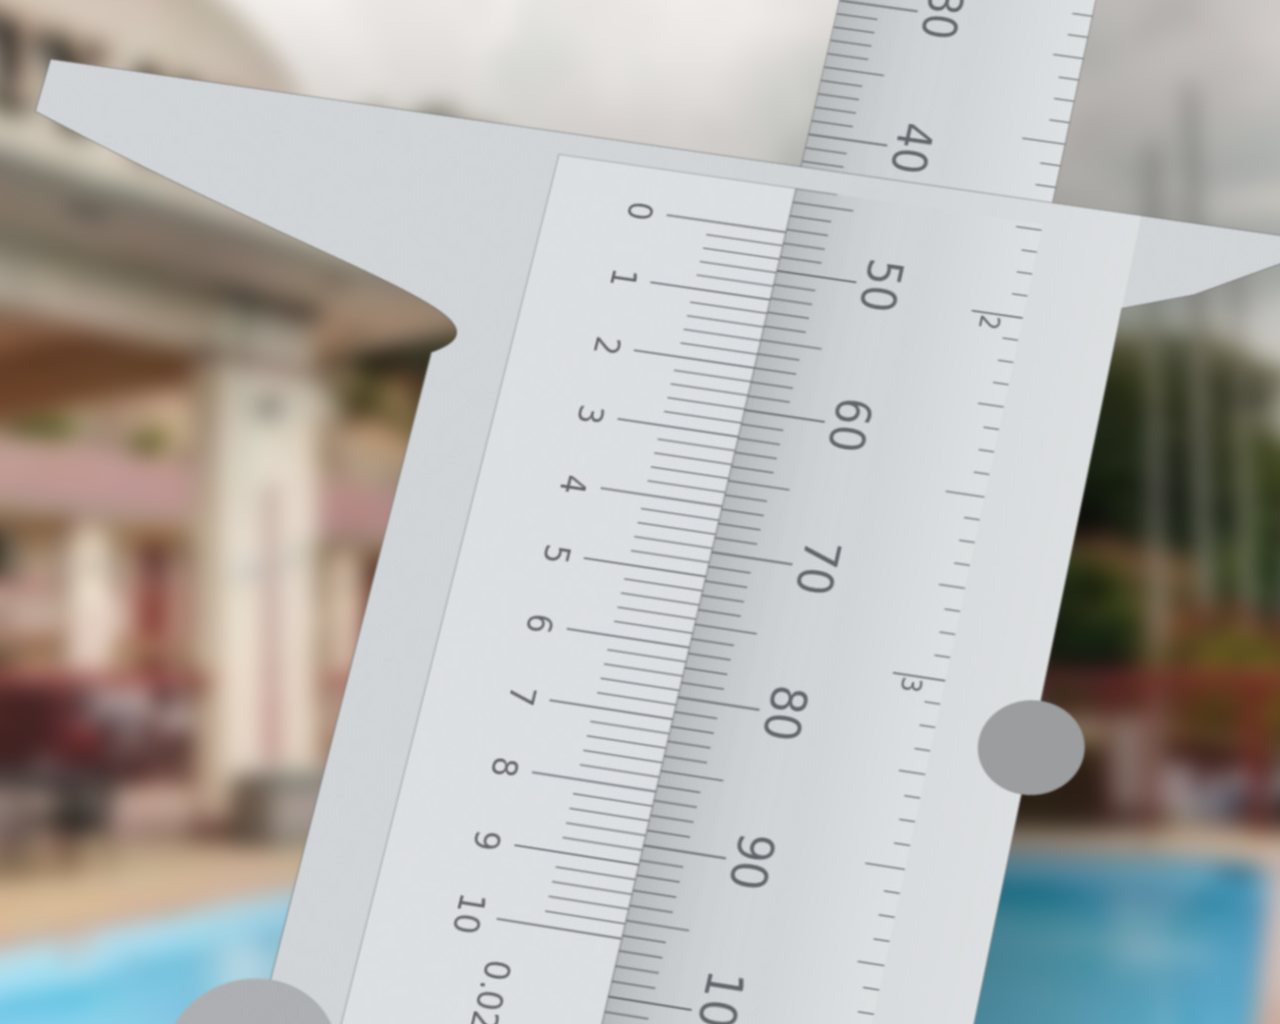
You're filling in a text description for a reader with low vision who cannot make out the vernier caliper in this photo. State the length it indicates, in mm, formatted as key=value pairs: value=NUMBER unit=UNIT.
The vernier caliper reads value=47.2 unit=mm
